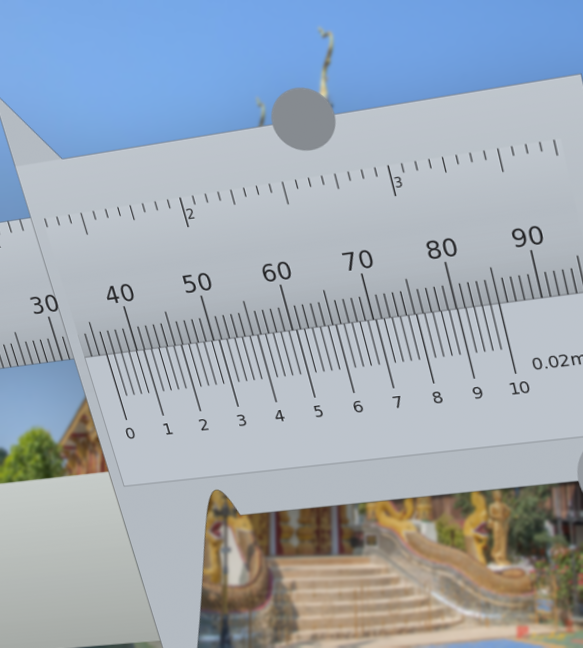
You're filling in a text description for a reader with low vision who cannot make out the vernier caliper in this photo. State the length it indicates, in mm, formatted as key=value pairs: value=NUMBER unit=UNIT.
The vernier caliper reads value=36.0 unit=mm
